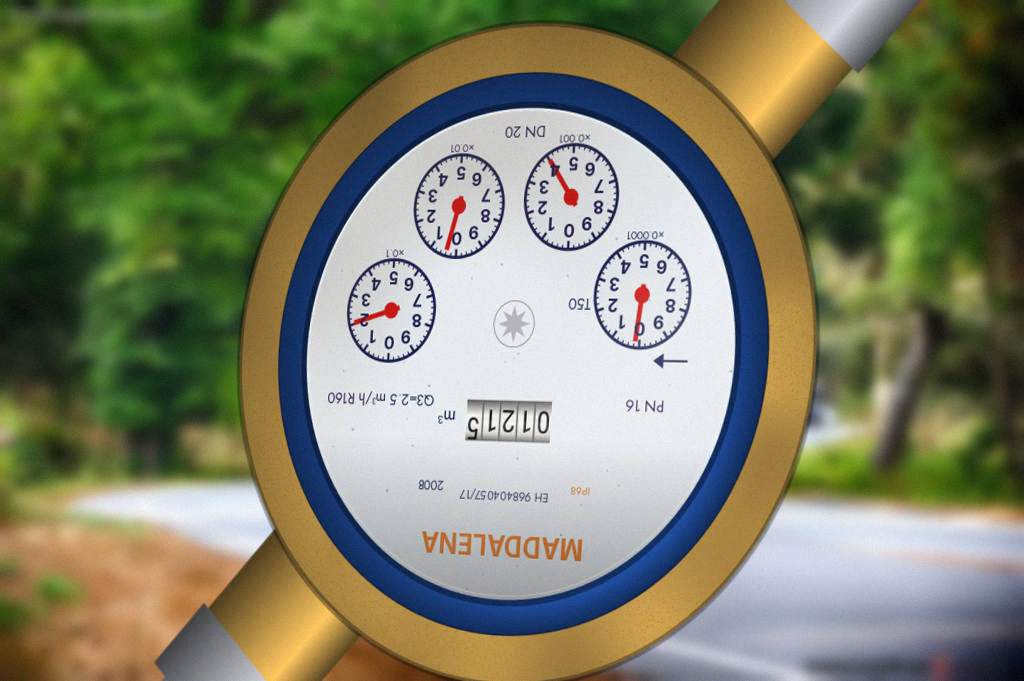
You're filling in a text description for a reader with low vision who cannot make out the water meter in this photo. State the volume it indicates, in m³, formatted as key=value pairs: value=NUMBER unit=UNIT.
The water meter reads value=1215.2040 unit=m³
